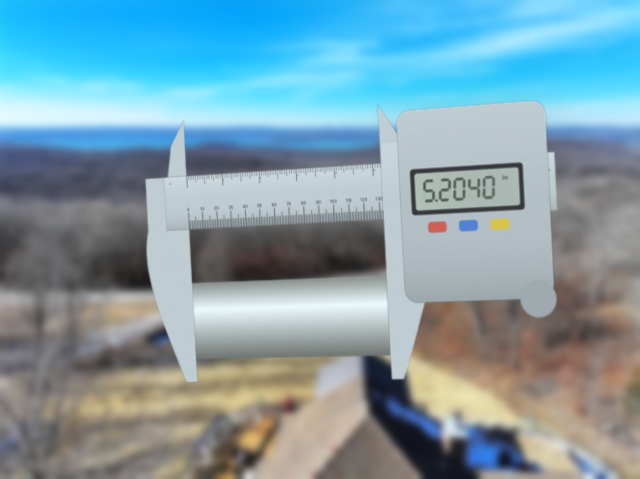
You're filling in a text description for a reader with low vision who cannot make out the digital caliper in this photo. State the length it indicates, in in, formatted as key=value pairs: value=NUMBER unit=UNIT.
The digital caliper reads value=5.2040 unit=in
